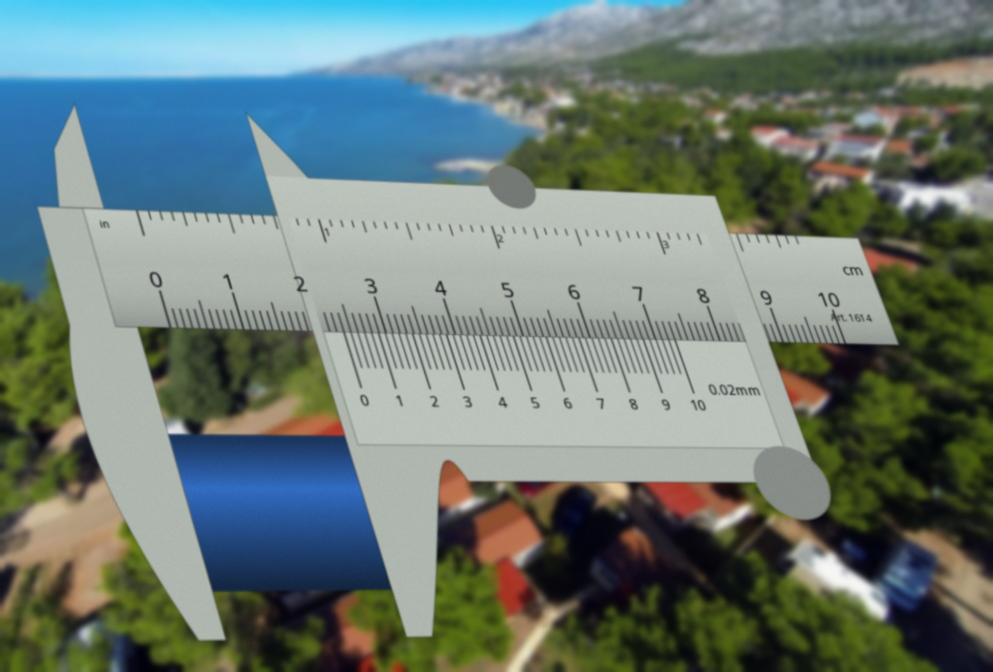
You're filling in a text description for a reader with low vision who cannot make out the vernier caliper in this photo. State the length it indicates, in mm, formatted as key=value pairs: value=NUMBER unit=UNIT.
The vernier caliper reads value=24.0 unit=mm
